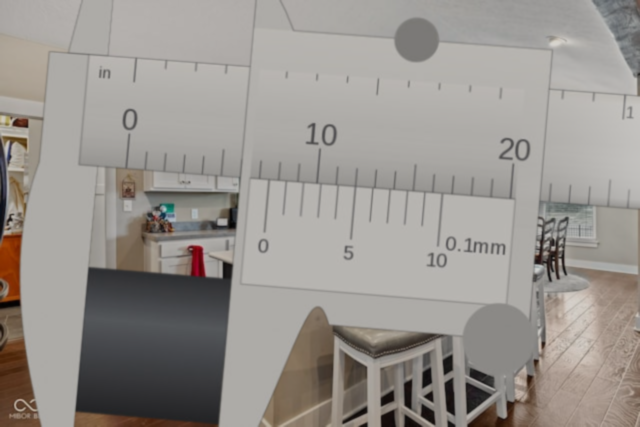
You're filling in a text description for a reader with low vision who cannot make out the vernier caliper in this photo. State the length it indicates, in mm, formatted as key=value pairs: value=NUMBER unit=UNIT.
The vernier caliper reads value=7.5 unit=mm
